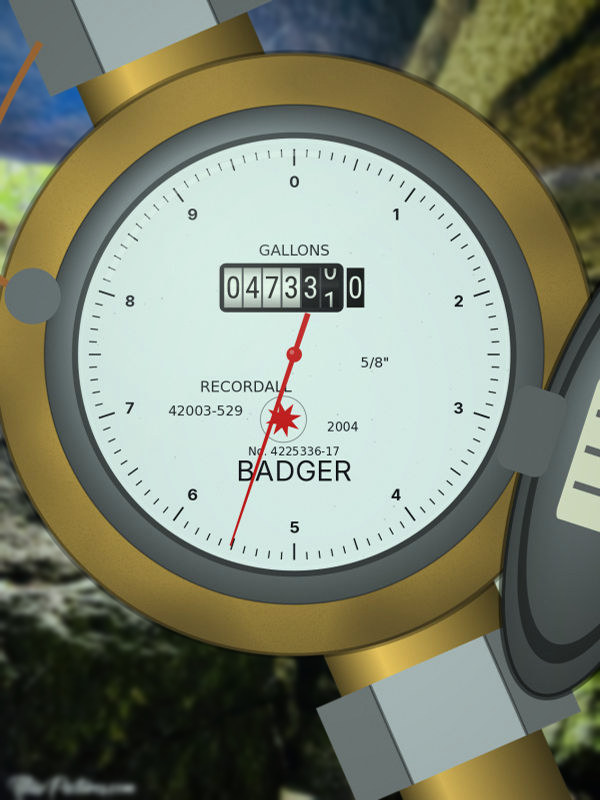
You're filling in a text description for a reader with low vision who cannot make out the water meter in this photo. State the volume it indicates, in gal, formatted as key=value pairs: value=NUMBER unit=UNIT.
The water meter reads value=473305.5 unit=gal
